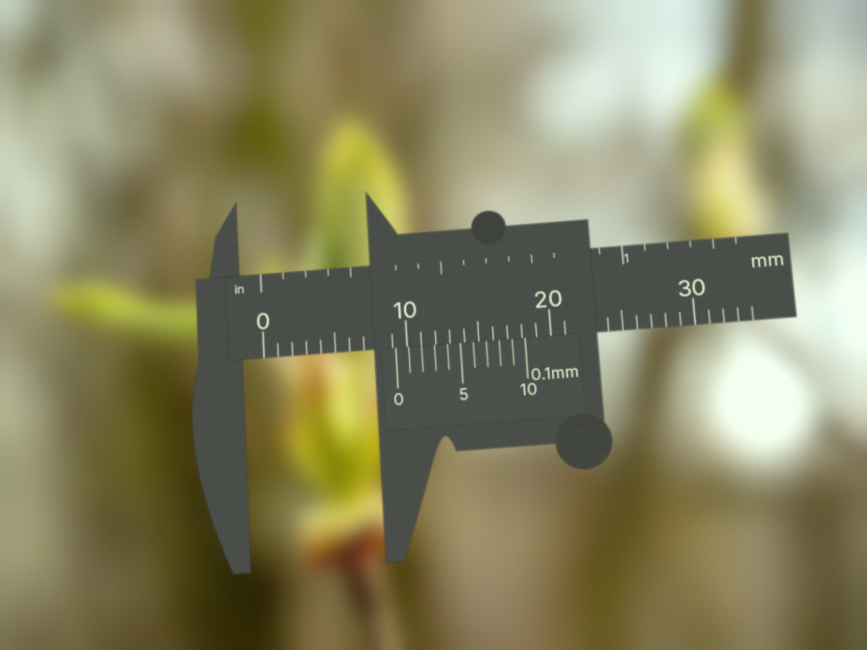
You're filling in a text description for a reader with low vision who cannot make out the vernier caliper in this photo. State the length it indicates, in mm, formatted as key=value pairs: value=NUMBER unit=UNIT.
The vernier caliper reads value=9.2 unit=mm
